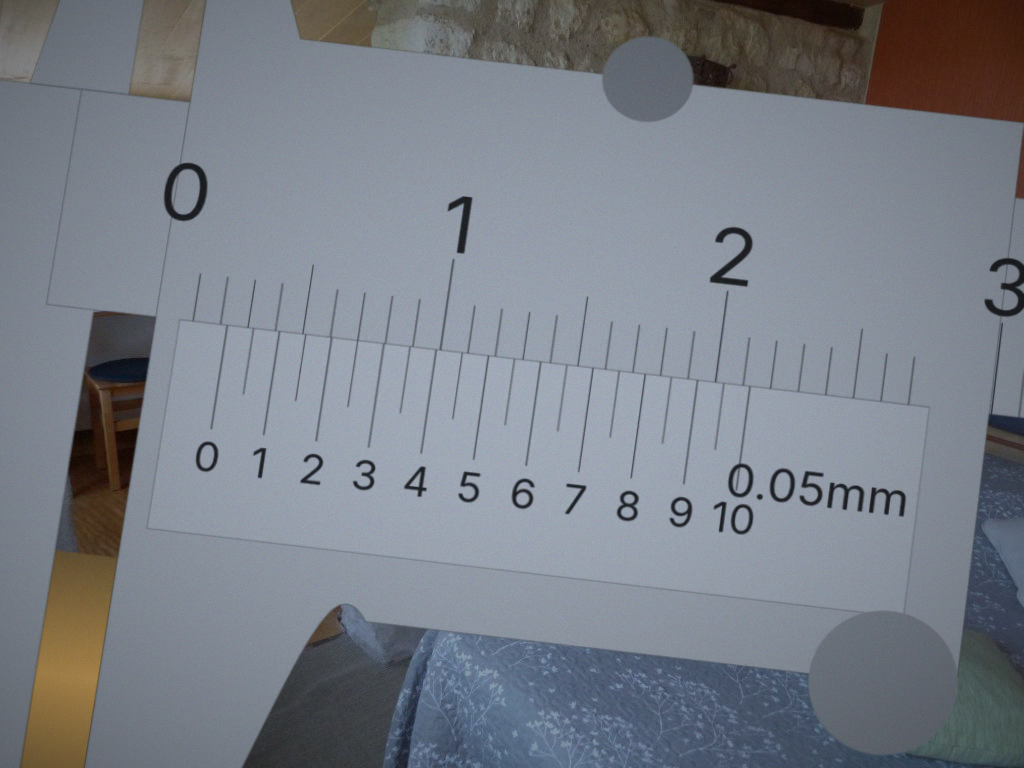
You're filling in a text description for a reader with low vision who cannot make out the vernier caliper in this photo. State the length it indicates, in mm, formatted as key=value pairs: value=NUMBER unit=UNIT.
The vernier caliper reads value=2.25 unit=mm
